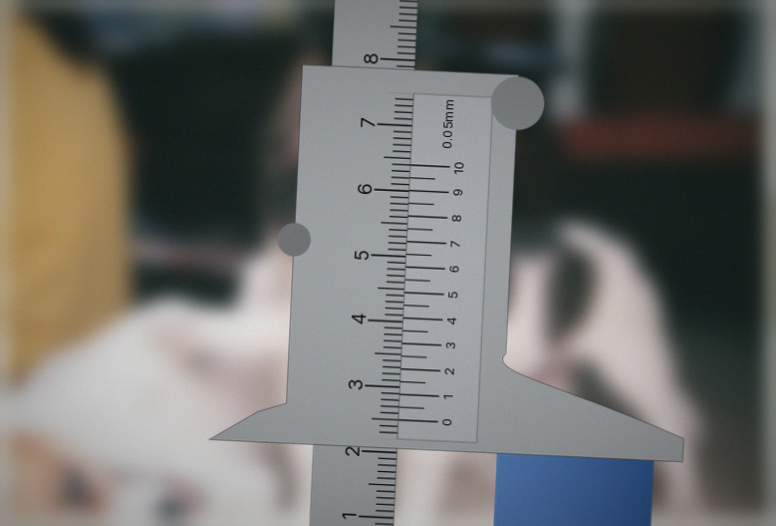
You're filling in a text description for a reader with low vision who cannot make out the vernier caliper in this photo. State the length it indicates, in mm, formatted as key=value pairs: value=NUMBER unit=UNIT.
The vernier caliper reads value=25.0 unit=mm
